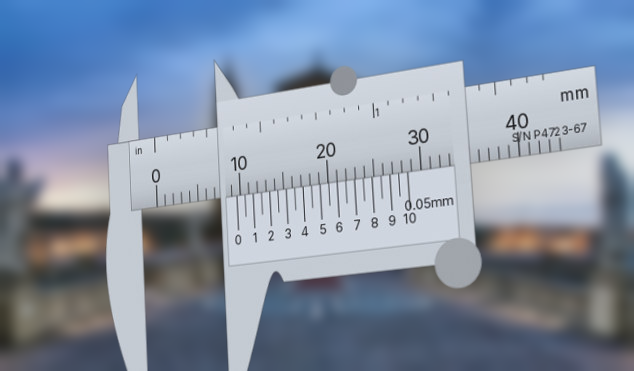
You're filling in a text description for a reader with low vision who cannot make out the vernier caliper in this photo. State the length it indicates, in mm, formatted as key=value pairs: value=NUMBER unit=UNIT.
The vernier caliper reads value=9.6 unit=mm
